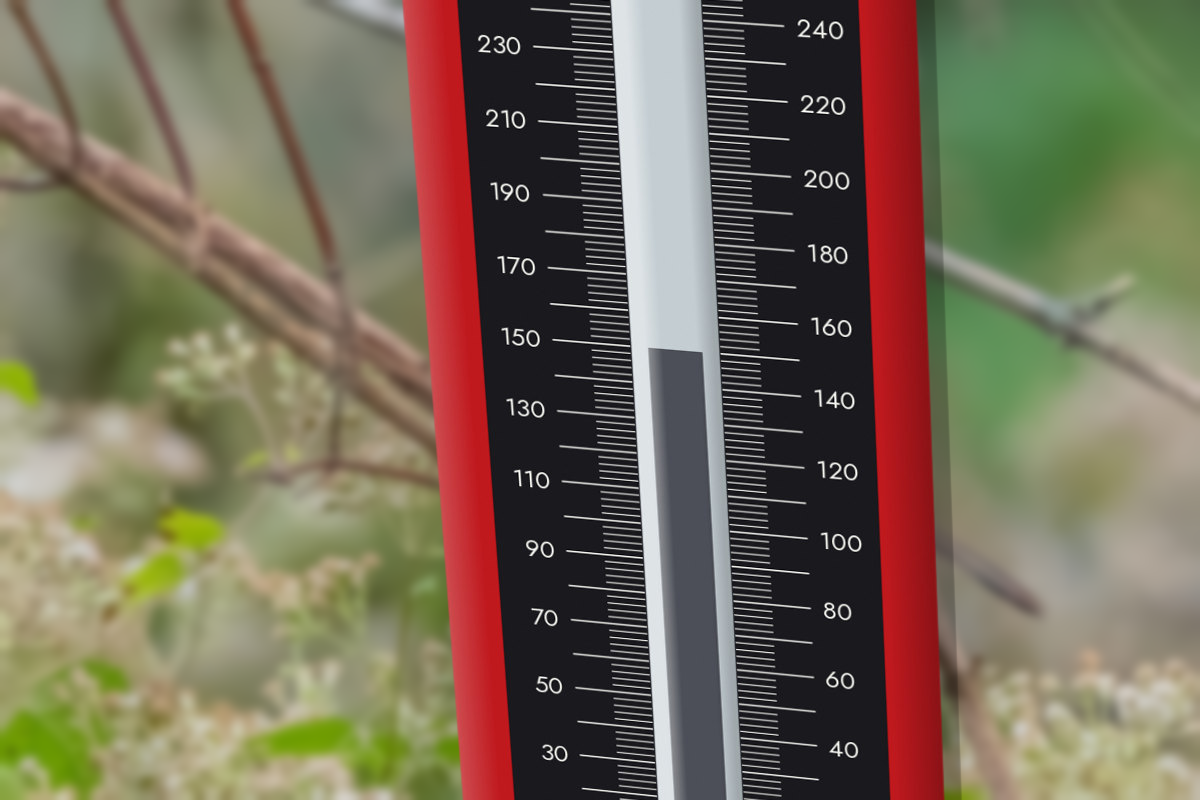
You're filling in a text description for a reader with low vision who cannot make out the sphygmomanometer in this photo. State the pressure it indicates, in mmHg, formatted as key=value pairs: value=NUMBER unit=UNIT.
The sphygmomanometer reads value=150 unit=mmHg
